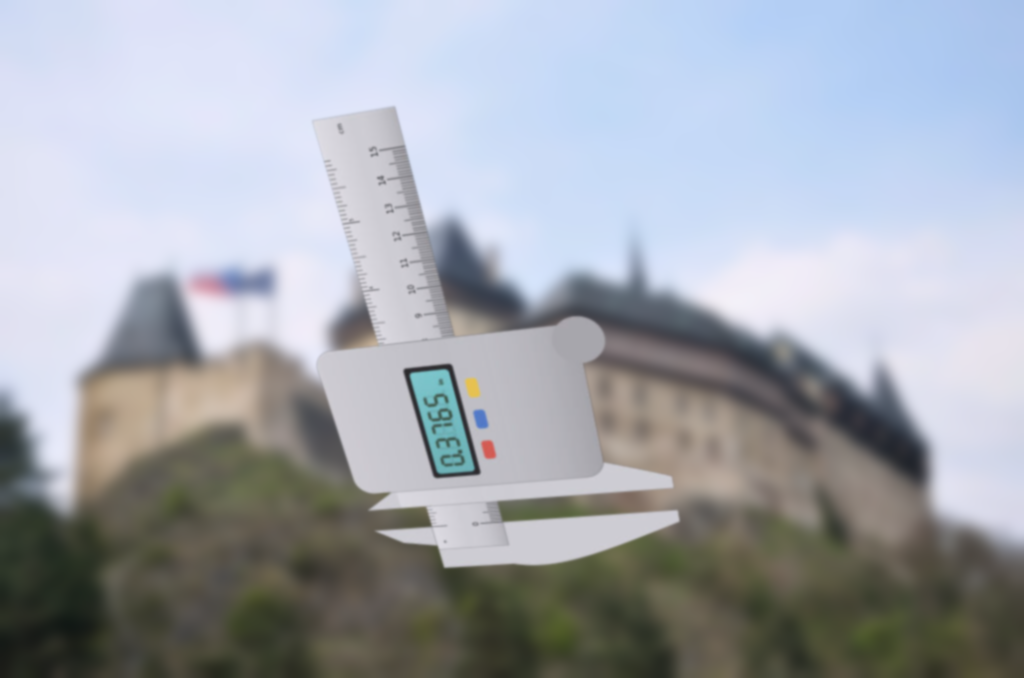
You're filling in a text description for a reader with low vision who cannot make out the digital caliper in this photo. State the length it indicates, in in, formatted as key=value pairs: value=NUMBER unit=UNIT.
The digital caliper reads value=0.3765 unit=in
